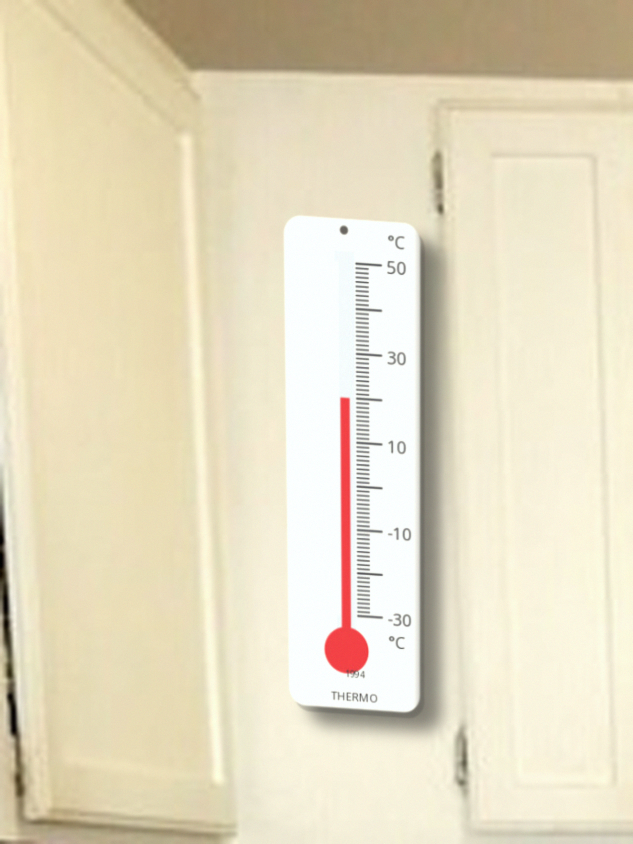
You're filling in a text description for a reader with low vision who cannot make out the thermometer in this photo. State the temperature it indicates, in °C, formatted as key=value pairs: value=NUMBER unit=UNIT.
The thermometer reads value=20 unit=°C
